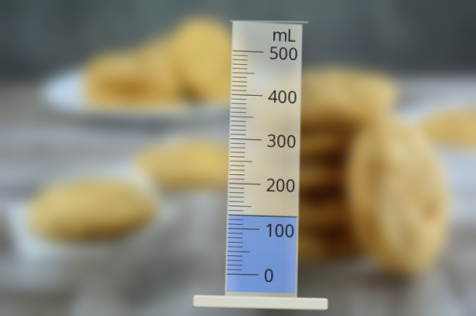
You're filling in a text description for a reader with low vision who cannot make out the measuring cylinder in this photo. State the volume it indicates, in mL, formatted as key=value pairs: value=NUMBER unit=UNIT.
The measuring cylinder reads value=130 unit=mL
